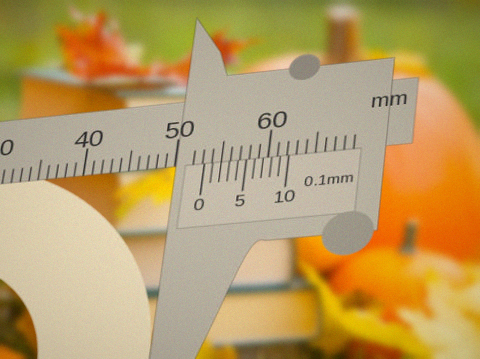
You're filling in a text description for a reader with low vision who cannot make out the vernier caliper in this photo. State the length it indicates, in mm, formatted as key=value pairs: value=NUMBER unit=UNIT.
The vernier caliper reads value=53.2 unit=mm
